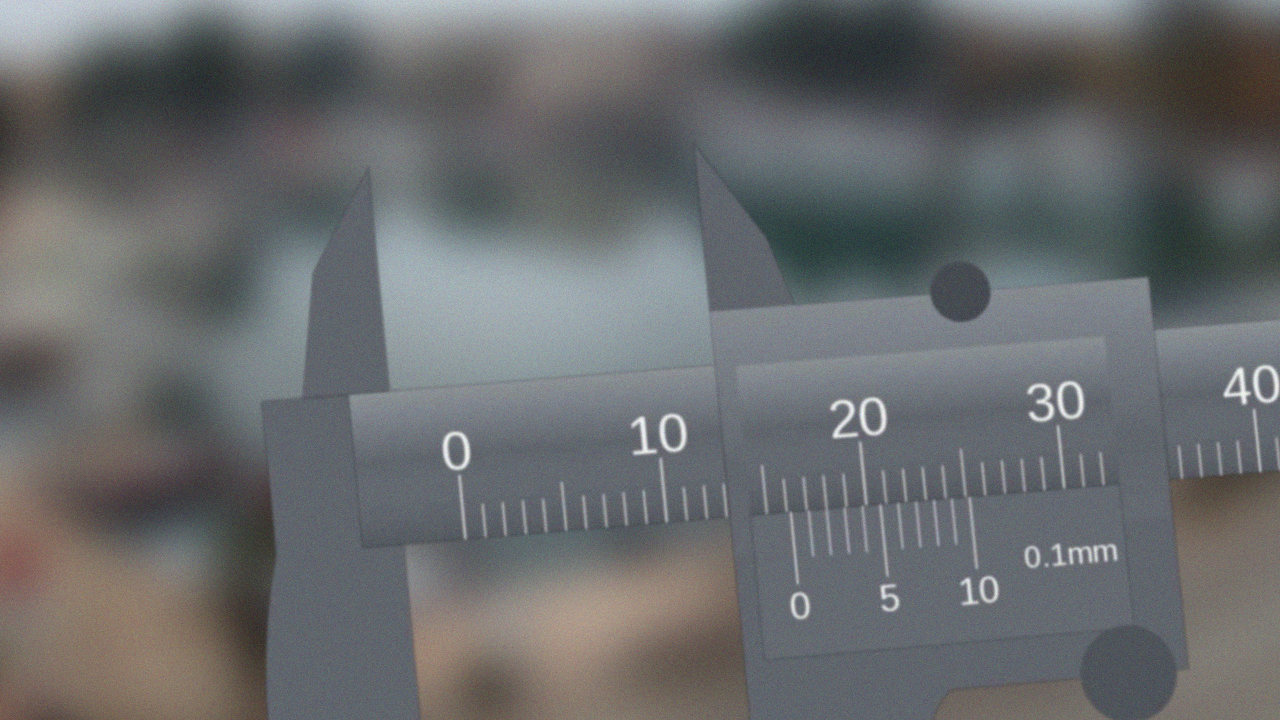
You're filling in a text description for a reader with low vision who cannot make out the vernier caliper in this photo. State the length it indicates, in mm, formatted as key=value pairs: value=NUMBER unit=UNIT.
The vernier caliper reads value=16.2 unit=mm
